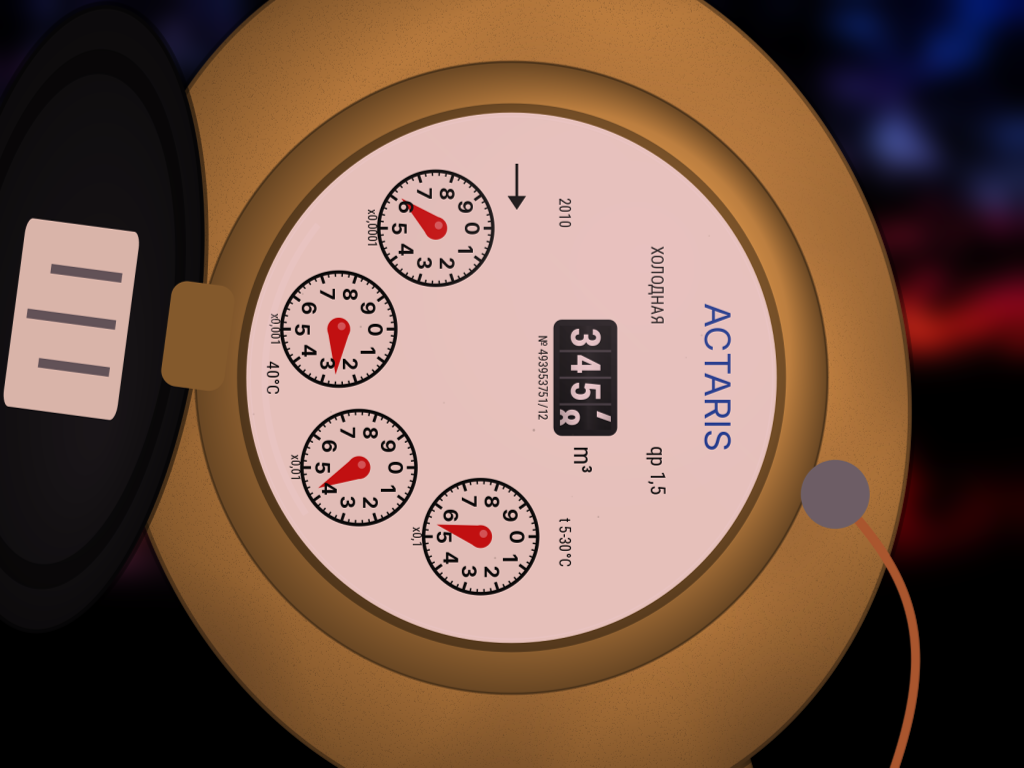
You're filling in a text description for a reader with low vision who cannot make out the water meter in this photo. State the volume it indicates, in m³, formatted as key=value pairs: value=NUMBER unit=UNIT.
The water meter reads value=3457.5426 unit=m³
